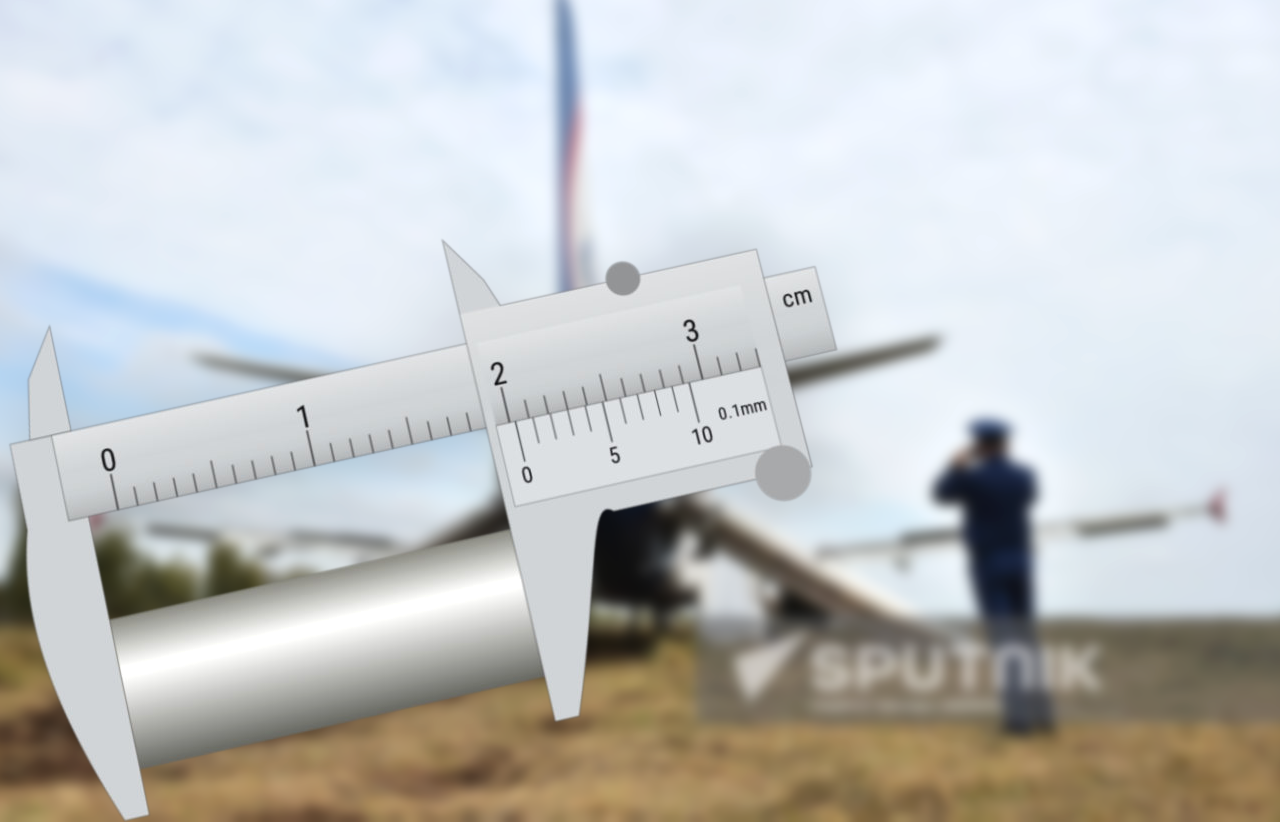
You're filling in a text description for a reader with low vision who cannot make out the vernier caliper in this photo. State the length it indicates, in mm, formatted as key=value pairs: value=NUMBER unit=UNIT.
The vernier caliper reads value=20.3 unit=mm
